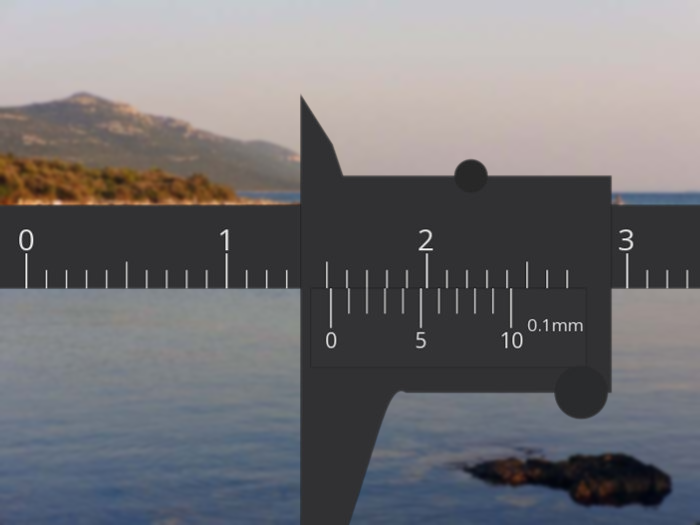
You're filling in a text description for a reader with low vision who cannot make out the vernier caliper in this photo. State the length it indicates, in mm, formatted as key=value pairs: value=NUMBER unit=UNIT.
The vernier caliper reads value=15.2 unit=mm
